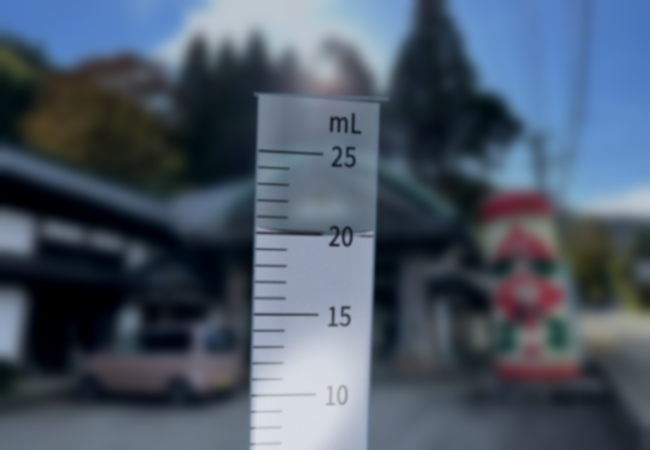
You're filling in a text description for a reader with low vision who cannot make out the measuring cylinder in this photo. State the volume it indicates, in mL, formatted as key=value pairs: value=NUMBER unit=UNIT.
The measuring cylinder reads value=20 unit=mL
